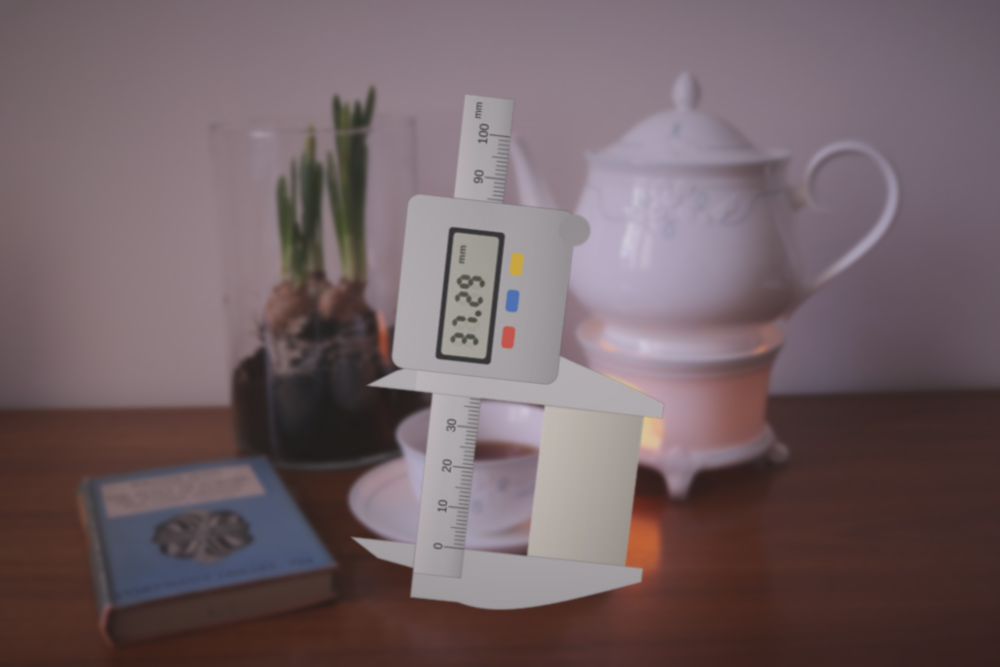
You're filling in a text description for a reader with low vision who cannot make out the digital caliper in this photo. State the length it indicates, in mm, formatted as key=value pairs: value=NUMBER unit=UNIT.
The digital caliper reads value=37.29 unit=mm
